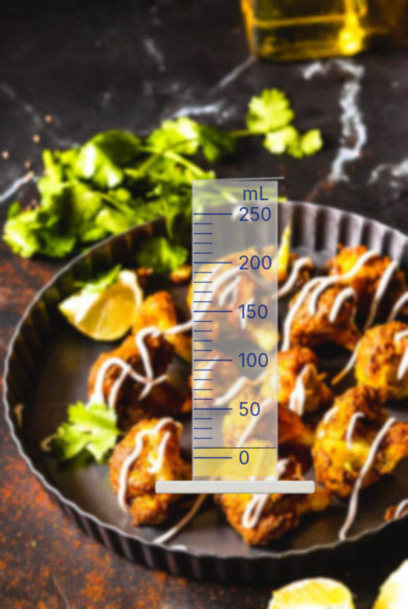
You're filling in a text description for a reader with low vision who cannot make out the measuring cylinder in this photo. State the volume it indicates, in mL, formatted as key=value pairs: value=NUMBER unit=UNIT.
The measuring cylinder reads value=10 unit=mL
